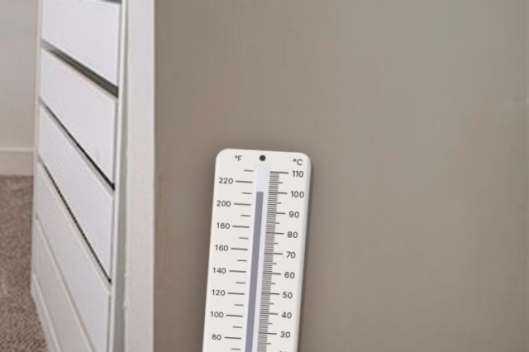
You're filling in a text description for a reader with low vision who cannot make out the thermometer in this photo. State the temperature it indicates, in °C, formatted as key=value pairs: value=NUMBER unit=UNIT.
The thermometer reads value=100 unit=°C
